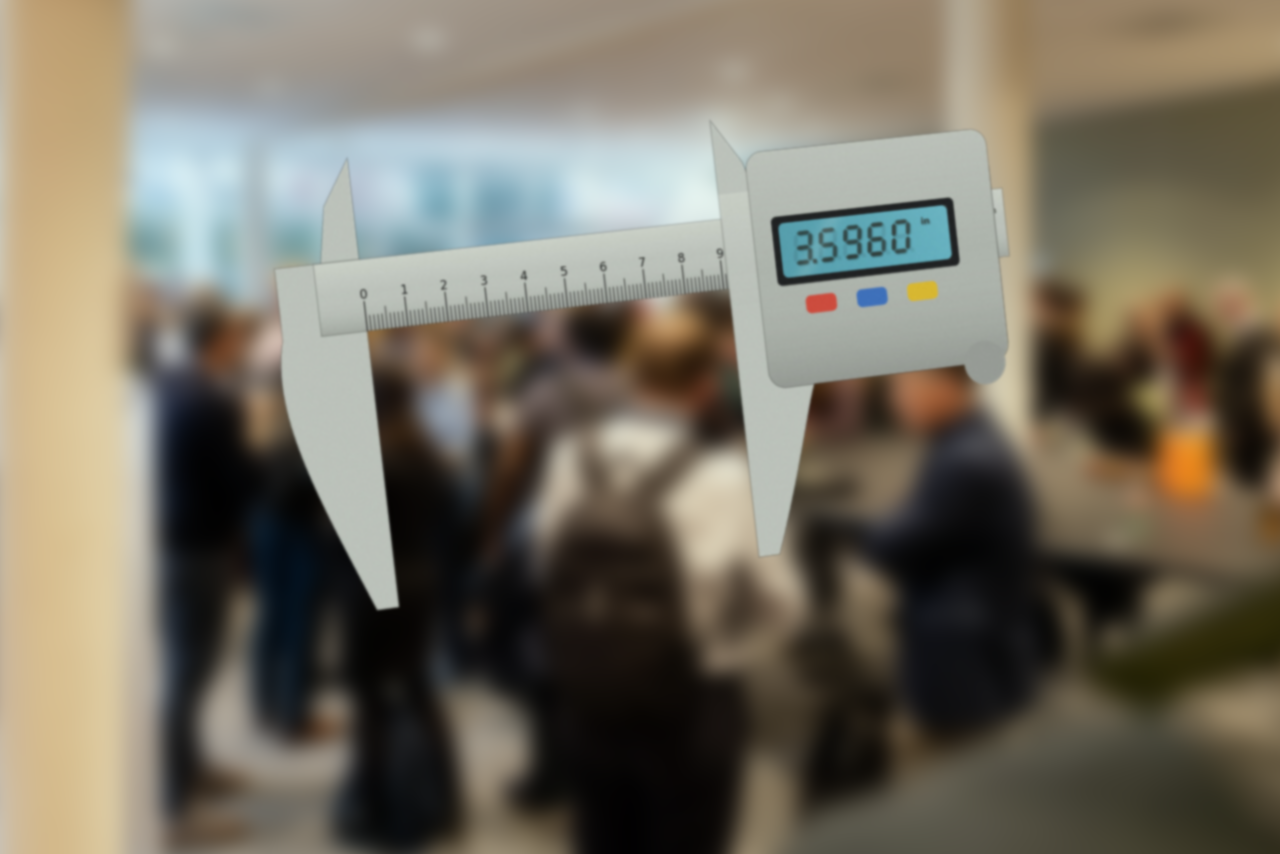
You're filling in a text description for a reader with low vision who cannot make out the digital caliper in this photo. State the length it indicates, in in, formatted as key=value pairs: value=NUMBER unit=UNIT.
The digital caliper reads value=3.5960 unit=in
